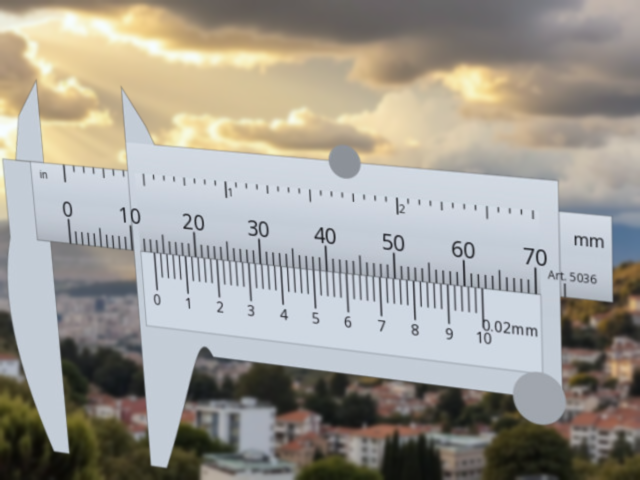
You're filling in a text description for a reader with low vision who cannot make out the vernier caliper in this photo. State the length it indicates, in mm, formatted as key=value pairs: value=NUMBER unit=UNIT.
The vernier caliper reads value=13.5 unit=mm
